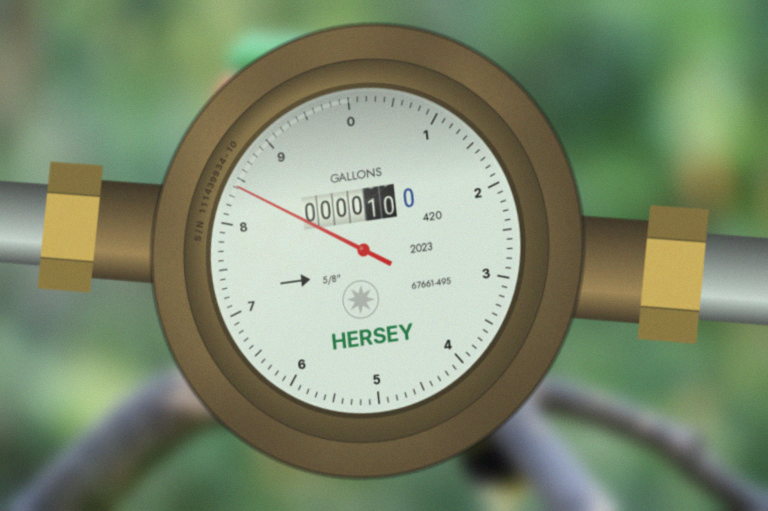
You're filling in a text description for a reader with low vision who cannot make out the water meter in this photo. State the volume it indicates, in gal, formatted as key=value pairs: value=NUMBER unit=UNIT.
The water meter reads value=98.4 unit=gal
